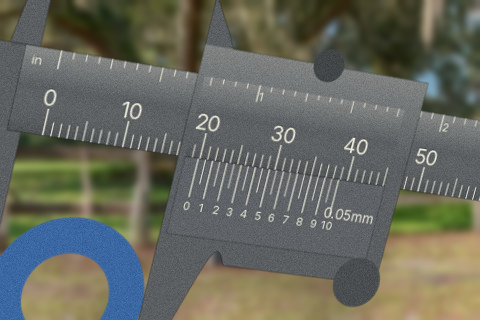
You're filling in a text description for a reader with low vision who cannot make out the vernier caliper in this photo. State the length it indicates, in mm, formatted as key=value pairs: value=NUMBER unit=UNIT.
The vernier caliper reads value=19.8 unit=mm
